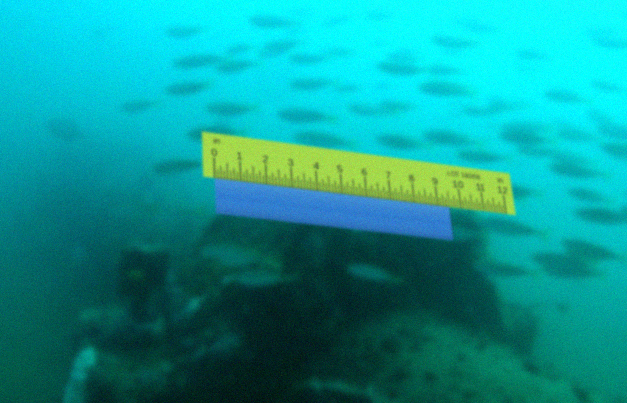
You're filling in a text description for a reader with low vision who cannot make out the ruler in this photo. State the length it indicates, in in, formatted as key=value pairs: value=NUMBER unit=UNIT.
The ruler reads value=9.5 unit=in
